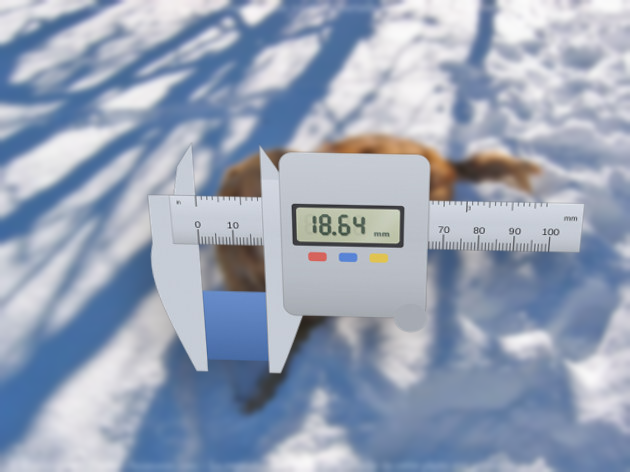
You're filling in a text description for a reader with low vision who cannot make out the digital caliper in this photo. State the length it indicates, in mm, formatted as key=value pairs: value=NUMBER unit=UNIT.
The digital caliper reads value=18.64 unit=mm
